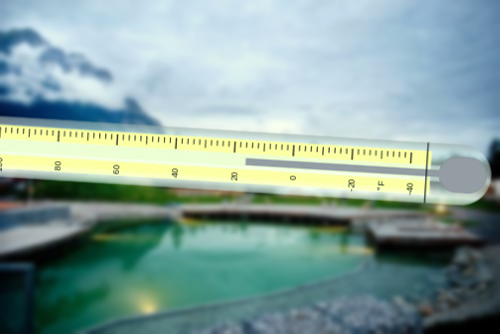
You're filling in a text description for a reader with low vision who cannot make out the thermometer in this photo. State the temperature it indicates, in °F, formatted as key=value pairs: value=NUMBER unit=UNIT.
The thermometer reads value=16 unit=°F
